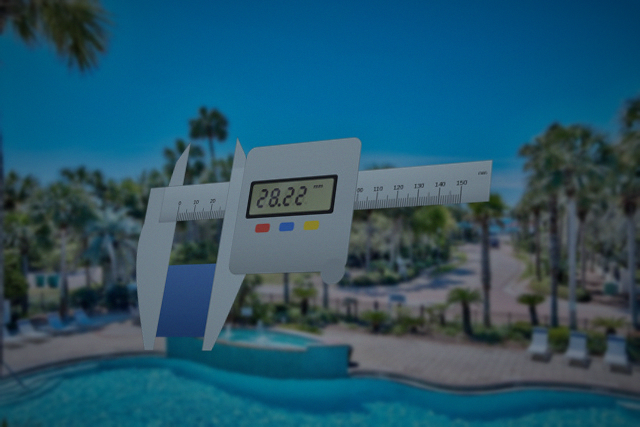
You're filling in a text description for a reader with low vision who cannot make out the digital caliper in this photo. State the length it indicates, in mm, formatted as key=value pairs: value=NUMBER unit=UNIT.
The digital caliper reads value=28.22 unit=mm
